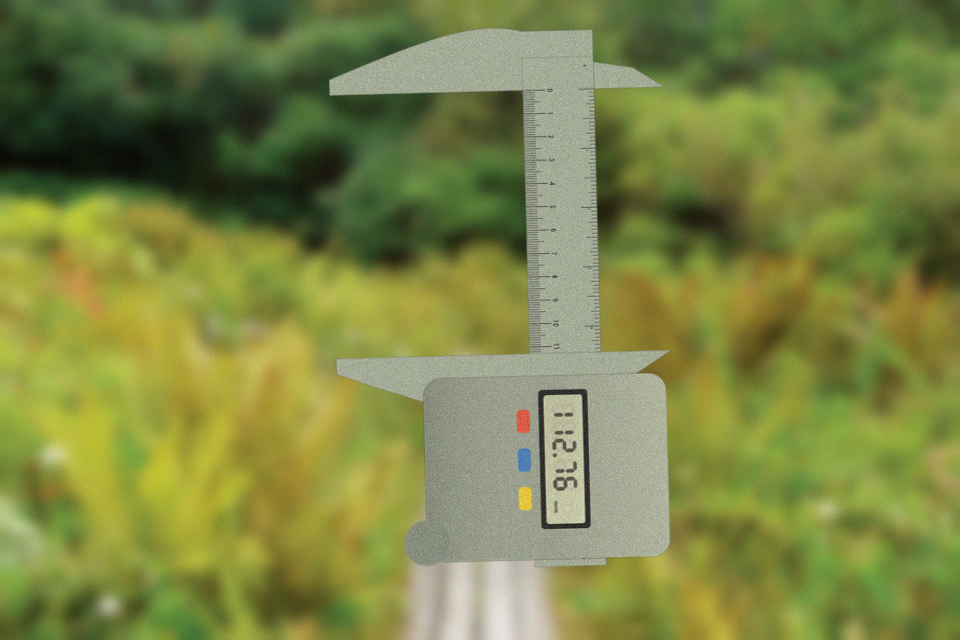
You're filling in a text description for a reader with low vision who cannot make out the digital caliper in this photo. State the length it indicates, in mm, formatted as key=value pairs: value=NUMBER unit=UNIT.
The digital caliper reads value=112.76 unit=mm
